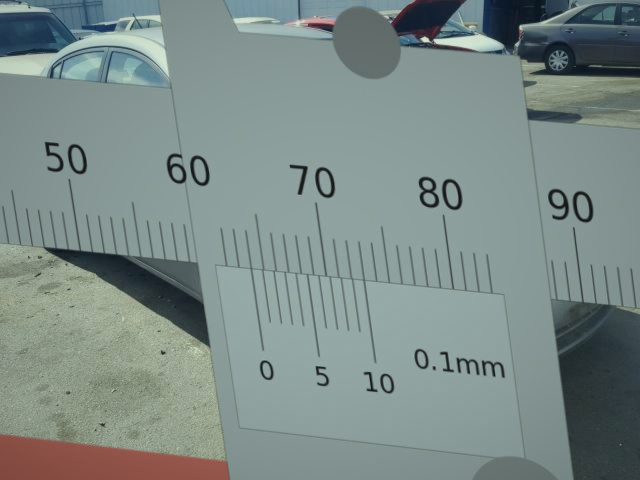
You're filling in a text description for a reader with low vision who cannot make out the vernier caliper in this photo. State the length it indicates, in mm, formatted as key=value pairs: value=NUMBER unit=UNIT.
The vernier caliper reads value=64.0 unit=mm
